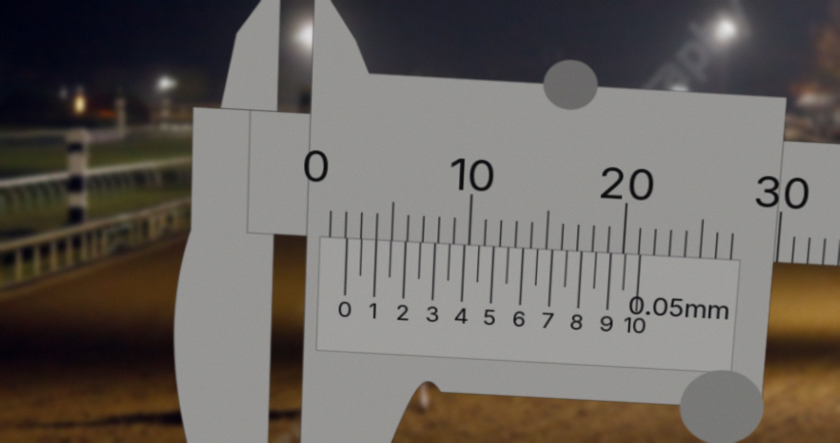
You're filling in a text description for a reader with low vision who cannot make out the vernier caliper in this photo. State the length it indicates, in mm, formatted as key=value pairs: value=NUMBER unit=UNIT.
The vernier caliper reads value=2.1 unit=mm
